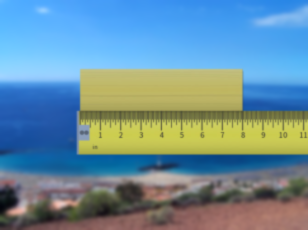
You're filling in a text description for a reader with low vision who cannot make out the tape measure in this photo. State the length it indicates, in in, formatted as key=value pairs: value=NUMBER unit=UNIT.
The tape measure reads value=8 unit=in
